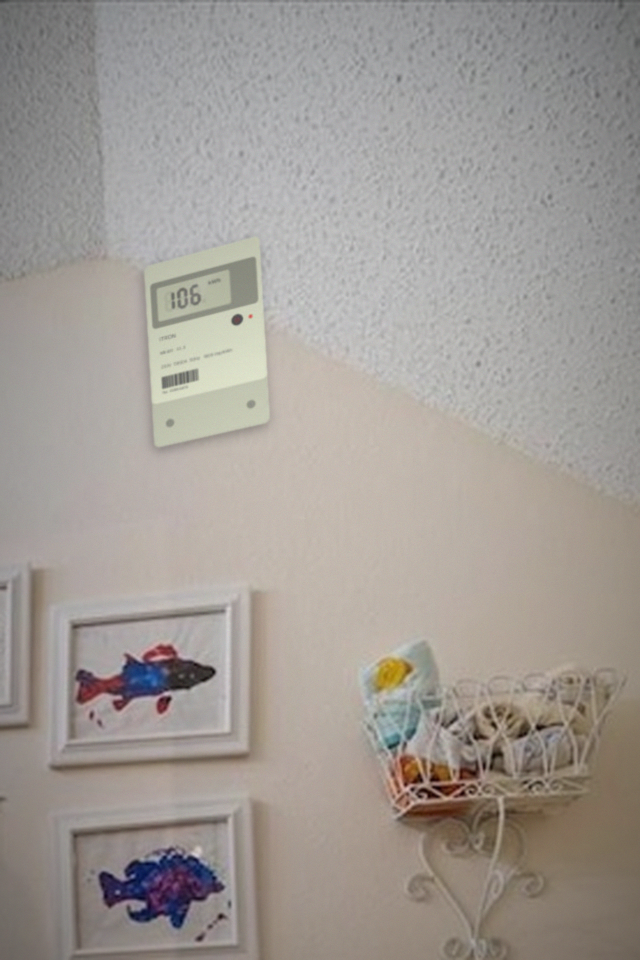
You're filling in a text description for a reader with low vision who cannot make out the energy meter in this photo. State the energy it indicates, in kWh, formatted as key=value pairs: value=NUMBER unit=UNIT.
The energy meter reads value=106 unit=kWh
